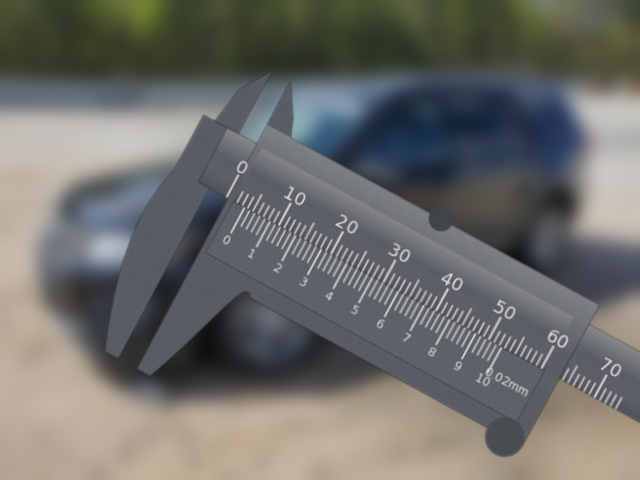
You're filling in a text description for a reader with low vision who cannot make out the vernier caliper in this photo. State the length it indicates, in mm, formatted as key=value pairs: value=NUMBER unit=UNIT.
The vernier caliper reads value=3.5 unit=mm
